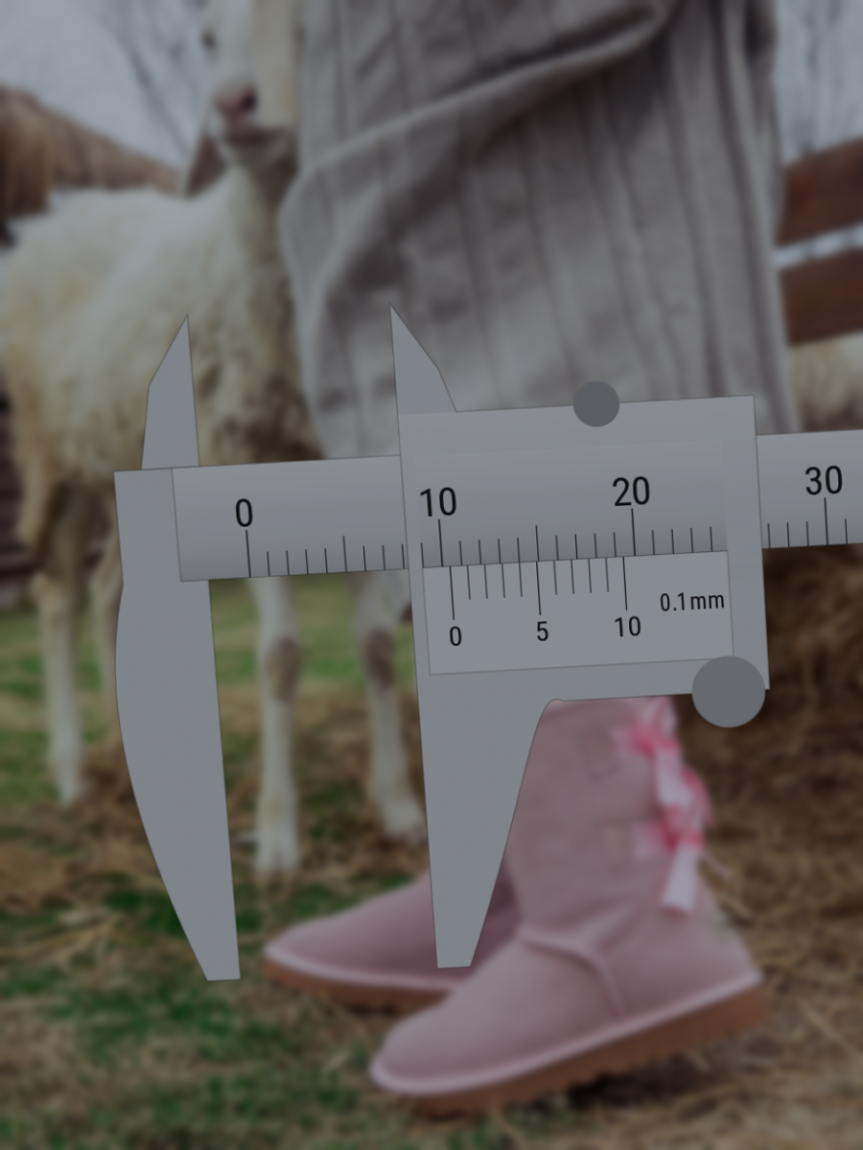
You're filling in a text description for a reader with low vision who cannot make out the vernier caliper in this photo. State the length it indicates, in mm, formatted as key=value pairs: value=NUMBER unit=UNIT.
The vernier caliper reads value=10.4 unit=mm
